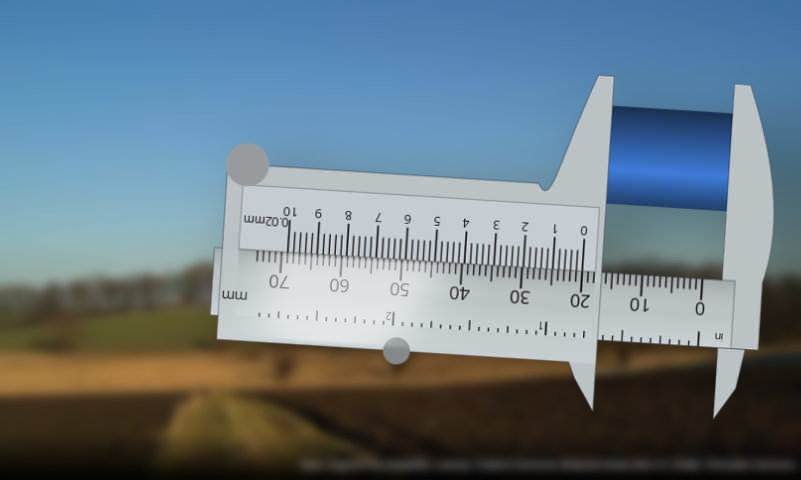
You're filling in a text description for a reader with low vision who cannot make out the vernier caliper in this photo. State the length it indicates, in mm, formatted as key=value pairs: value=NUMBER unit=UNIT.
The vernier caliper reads value=20.0 unit=mm
